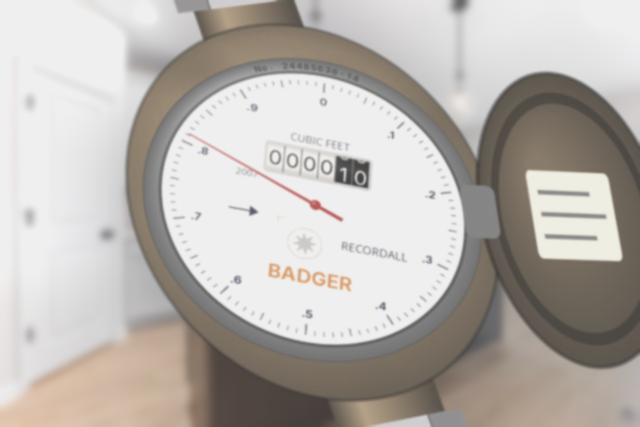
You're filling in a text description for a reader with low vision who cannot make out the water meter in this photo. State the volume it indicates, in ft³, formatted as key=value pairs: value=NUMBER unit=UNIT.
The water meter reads value=9.81 unit=ft³
